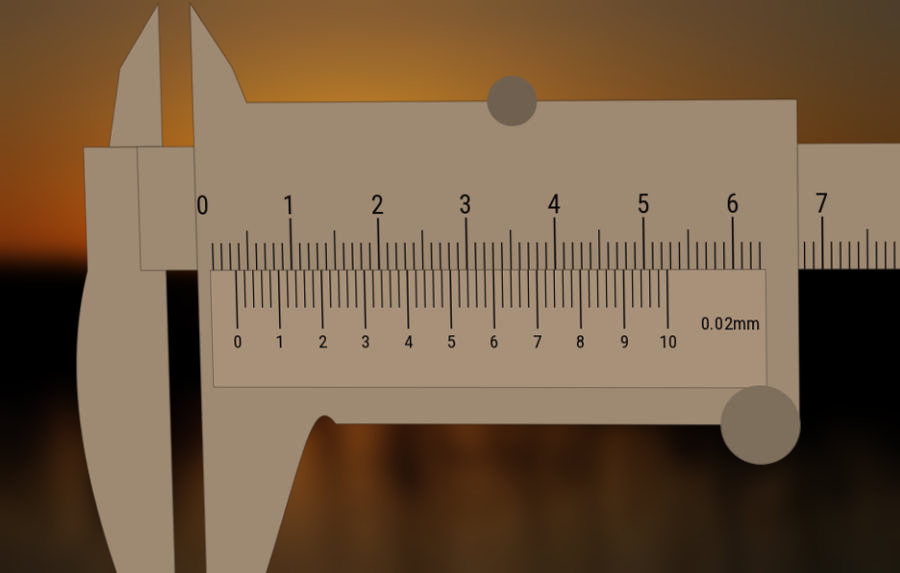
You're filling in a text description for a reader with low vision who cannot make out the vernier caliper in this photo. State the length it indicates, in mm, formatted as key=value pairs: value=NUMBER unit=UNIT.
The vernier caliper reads value=3.6 unit=mm
